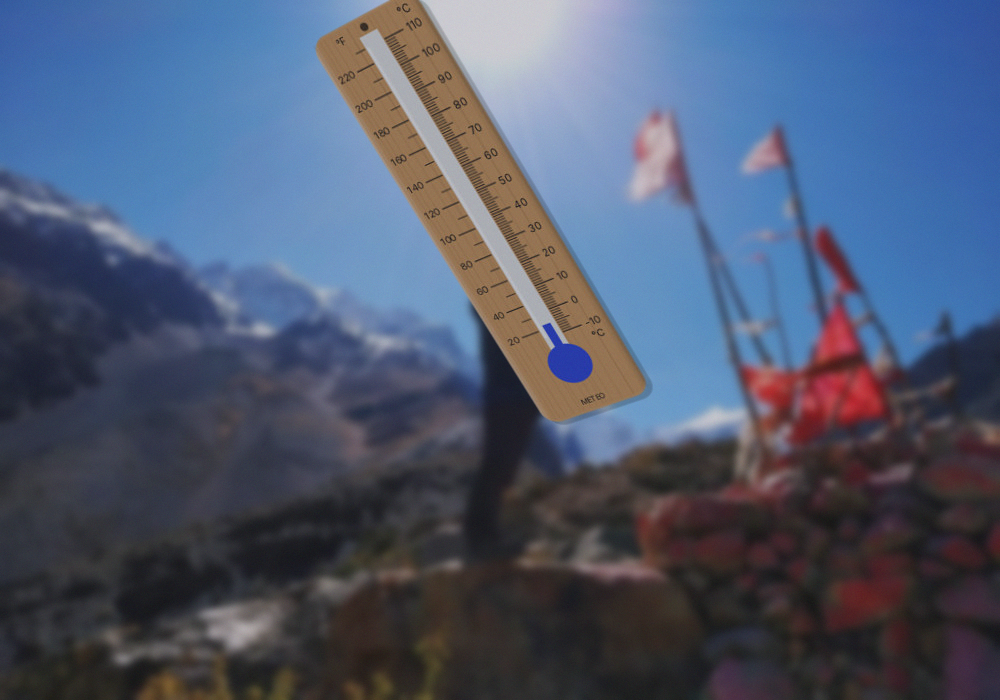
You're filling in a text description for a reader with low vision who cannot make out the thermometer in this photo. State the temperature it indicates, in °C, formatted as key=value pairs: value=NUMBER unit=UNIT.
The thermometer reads value=-5 unit=°C
